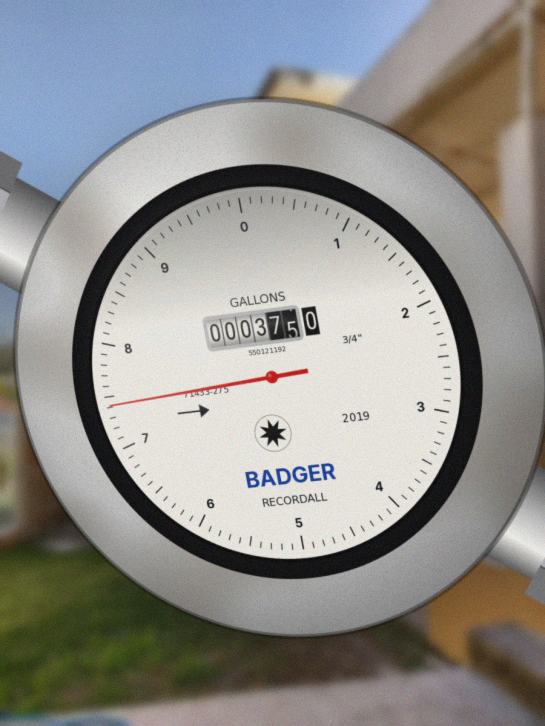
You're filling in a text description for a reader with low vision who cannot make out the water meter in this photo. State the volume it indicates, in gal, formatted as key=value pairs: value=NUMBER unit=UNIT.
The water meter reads value=3747.4 unit=gal
